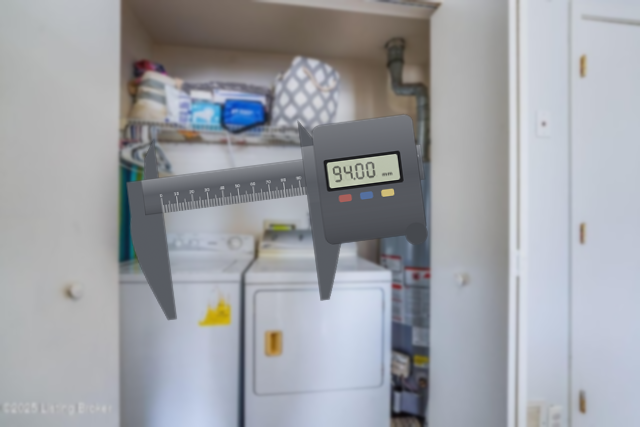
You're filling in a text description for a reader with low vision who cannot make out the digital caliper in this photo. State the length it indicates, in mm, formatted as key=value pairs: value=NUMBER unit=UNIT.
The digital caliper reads value=94.00 unit=mm
